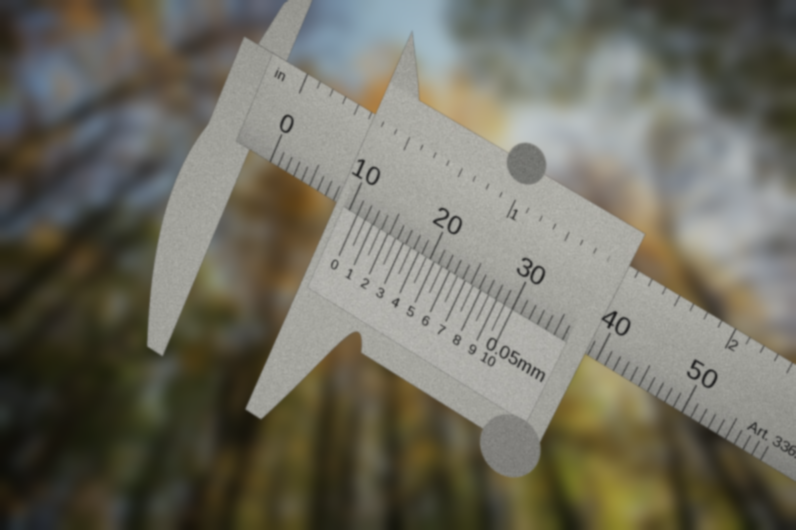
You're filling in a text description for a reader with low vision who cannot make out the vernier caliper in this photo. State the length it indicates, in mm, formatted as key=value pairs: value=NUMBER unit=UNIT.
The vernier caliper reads value=11.0 unit=mm
